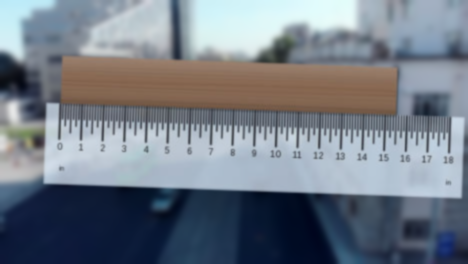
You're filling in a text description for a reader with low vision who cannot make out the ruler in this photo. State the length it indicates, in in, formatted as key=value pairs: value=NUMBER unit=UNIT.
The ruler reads value=15.5 unit=in
